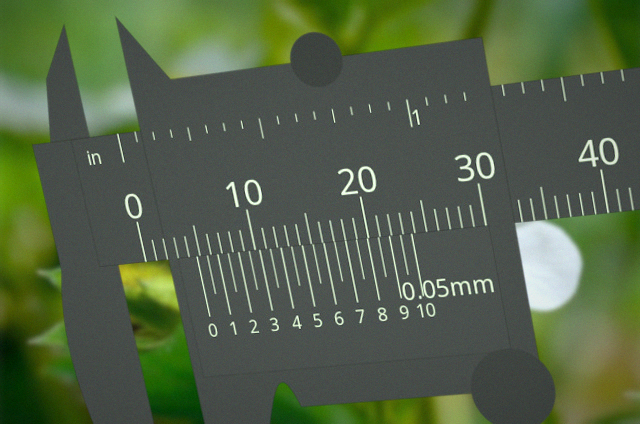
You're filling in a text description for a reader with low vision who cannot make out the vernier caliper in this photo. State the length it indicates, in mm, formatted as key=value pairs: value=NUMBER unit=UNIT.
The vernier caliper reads value=4.7 unit=mm
